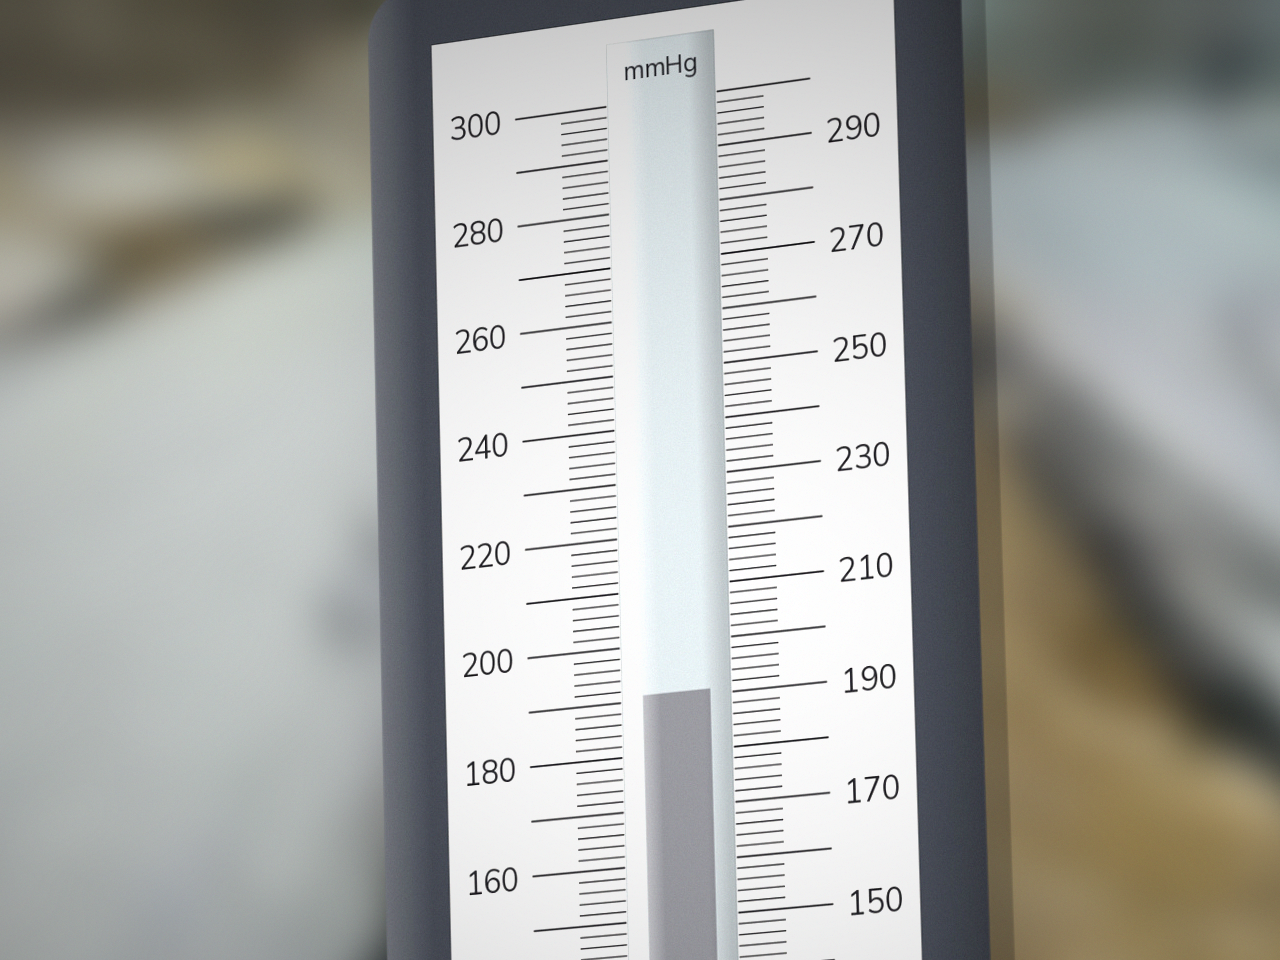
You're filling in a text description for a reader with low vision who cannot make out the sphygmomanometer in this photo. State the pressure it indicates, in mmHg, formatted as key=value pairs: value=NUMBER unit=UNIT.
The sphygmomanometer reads value=191 unit=mmHg
